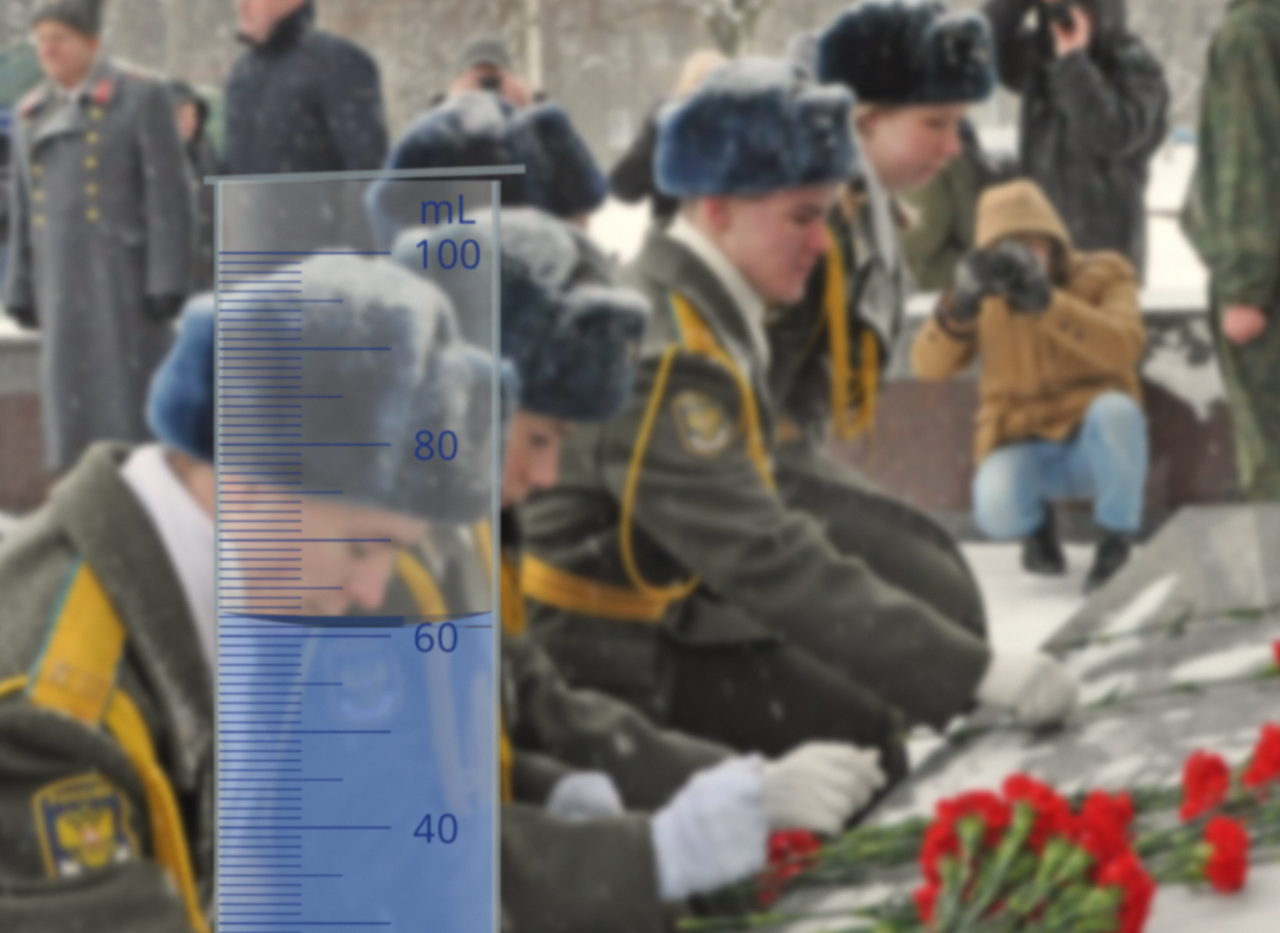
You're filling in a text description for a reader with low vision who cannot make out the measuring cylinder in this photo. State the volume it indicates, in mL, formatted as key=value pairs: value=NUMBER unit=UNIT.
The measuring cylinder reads value=61 unit=mL
